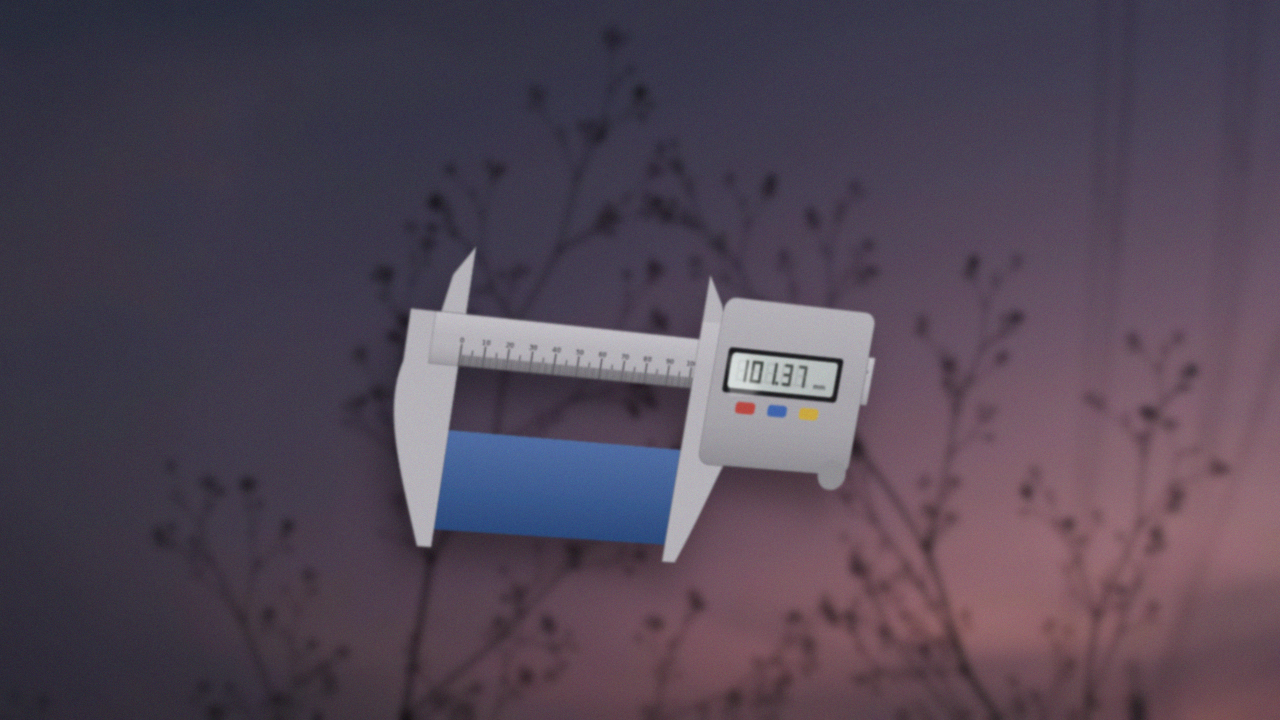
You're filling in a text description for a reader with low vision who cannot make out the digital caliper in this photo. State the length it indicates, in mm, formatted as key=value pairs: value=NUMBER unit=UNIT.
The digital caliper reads value=101.37 unit=mm
